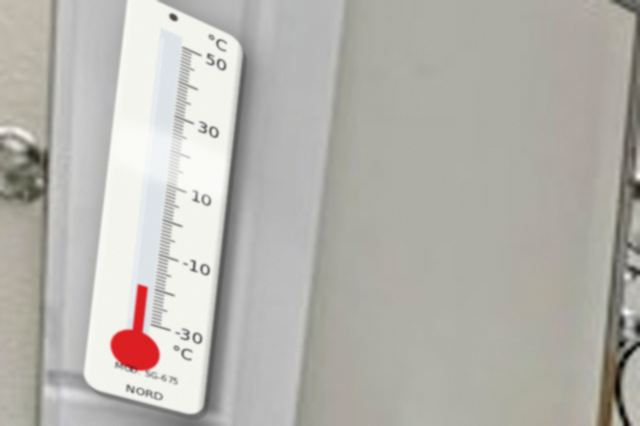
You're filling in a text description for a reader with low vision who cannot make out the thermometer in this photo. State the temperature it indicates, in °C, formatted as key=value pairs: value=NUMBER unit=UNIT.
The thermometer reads value=-20 unit=°C
